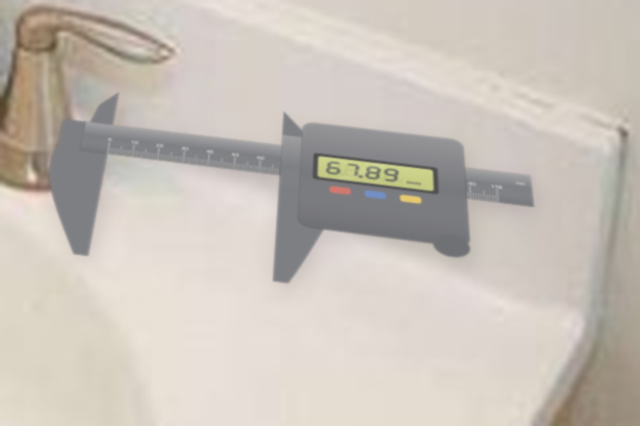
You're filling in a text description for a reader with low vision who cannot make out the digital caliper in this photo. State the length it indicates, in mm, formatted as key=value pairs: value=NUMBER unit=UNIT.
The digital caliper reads value=67.89 unit=mm
